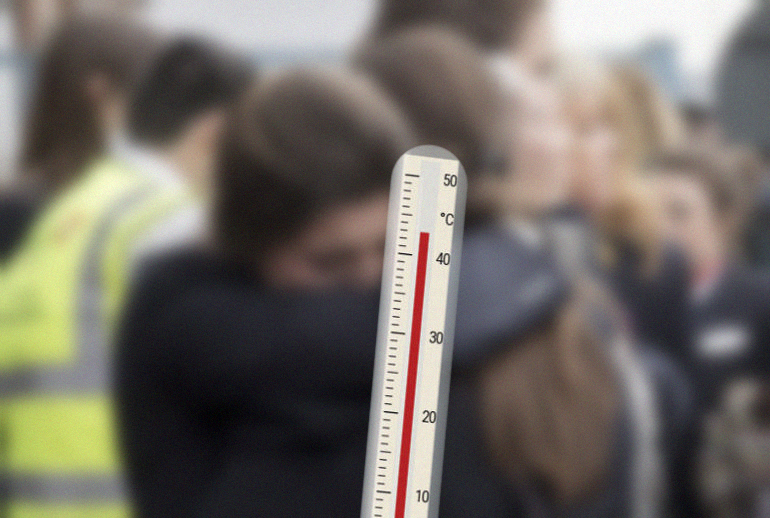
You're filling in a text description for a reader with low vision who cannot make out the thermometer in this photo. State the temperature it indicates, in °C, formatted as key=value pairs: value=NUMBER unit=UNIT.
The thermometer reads value=43 unit=°C
